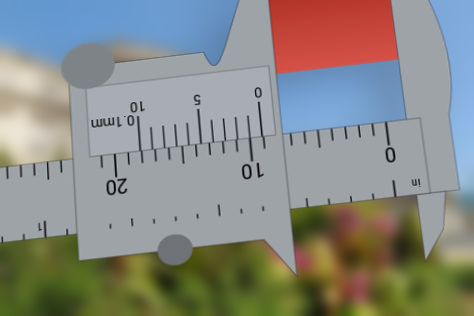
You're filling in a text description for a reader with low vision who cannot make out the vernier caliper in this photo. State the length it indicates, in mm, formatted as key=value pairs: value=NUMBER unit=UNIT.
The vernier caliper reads value=9.1 unit=mm
